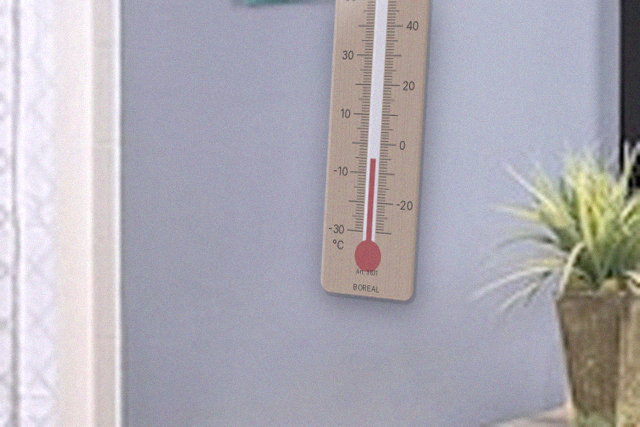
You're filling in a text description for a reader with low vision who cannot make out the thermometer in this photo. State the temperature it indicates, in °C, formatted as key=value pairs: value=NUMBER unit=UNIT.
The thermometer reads value=-5 unit=°C
